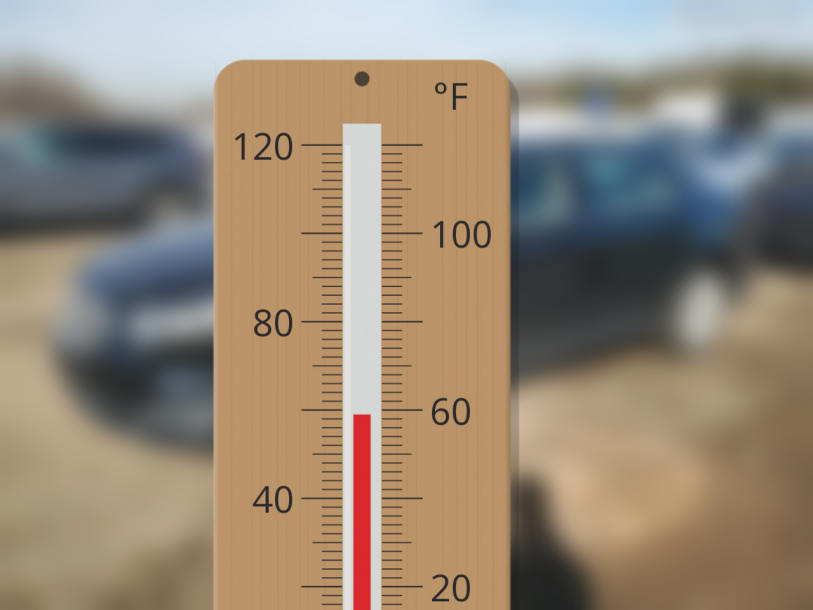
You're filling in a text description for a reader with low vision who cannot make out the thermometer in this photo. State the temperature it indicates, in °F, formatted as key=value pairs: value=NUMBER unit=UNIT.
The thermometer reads value=59 unit=°F
